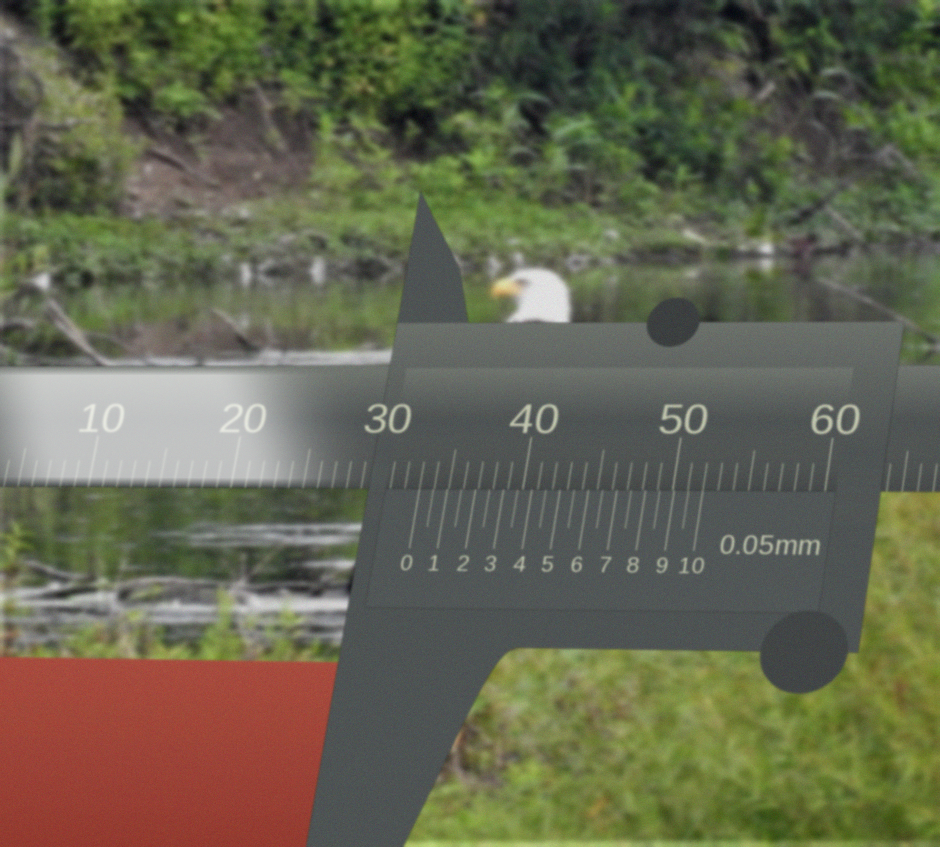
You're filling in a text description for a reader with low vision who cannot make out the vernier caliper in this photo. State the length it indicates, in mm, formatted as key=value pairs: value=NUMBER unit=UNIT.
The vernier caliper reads value=33.0 unit=mm
